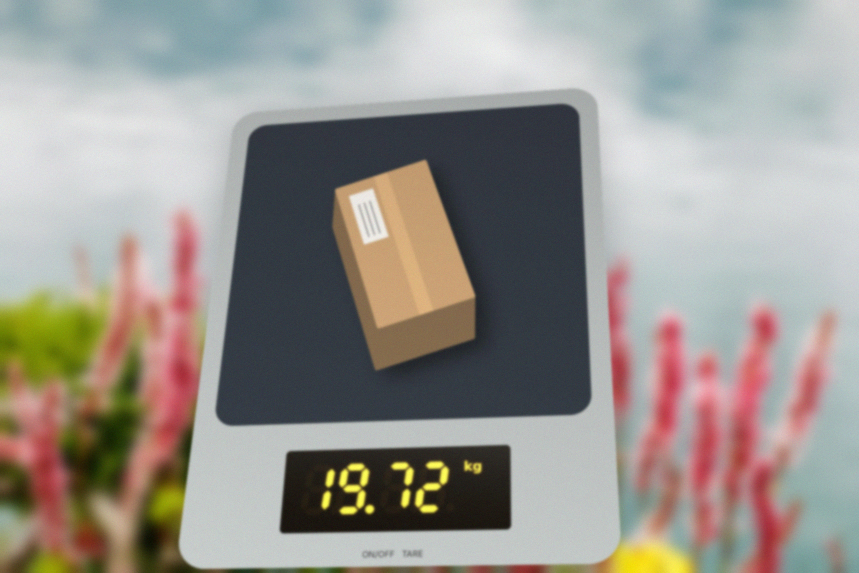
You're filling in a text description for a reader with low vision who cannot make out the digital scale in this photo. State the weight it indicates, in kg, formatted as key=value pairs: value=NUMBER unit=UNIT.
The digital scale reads value=19.72 unit=kg
